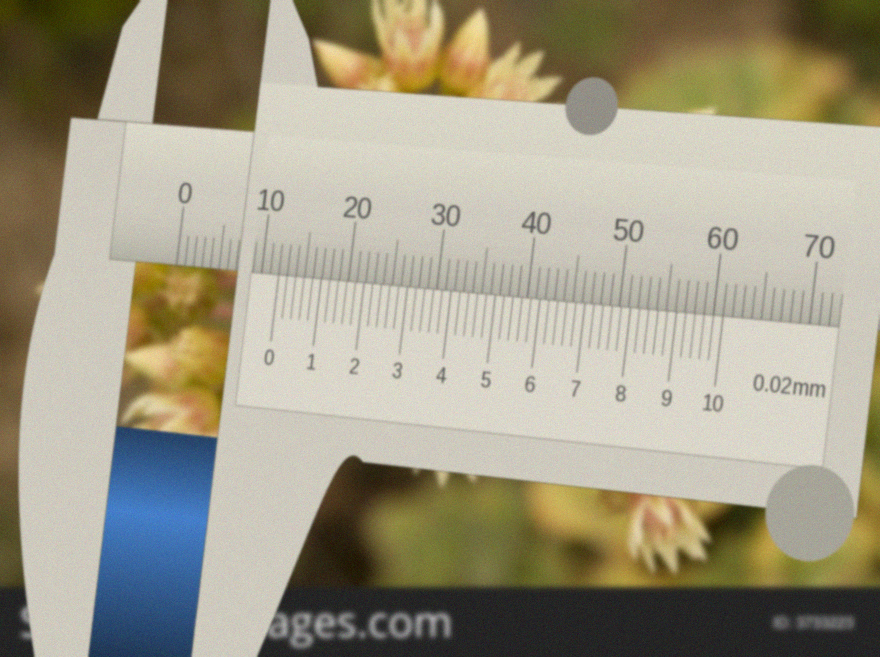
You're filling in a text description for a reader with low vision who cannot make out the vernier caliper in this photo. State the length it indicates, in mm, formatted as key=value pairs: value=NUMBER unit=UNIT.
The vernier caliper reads value=12.0 unit=mm
